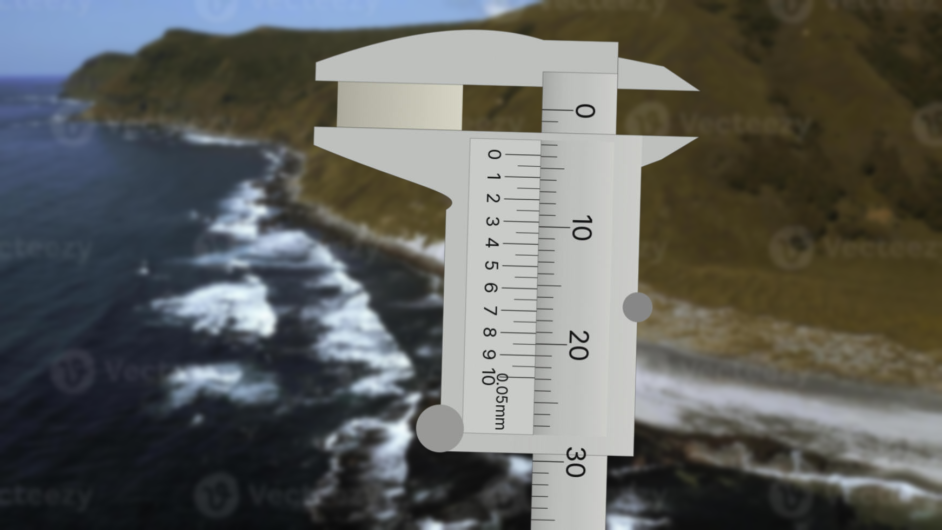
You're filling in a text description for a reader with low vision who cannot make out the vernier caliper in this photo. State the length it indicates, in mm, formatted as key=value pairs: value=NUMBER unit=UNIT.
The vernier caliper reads value=3.9 unit=mm
